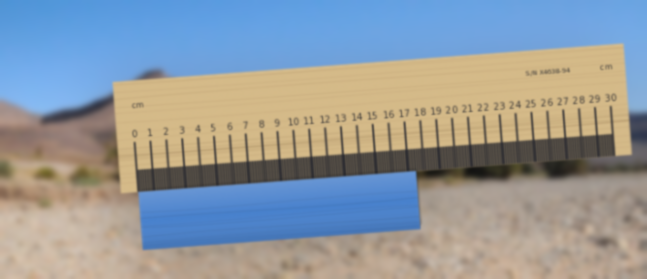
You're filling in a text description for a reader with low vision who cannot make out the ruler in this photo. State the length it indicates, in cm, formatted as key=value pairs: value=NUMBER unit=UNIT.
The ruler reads value=17.5 unit=cm
